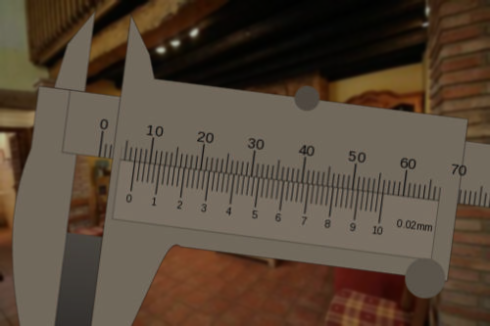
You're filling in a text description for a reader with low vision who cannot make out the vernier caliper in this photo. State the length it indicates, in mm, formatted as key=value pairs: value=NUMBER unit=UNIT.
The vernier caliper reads value=7.0 unit=mm
